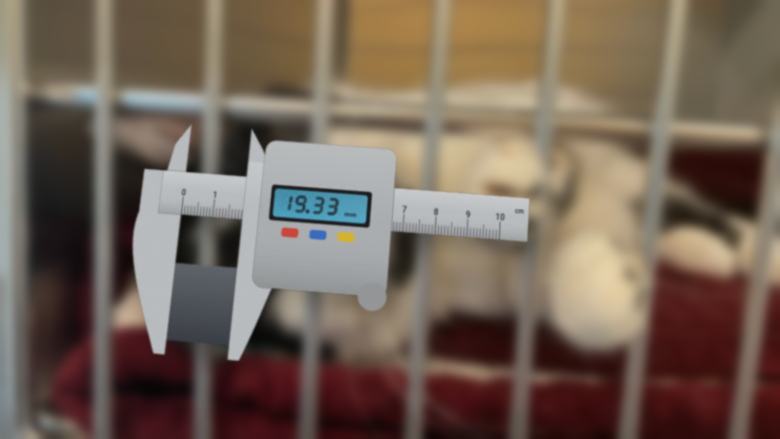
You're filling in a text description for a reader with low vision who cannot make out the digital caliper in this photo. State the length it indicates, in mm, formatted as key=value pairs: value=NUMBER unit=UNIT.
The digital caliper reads value=19.33 unit=mm
